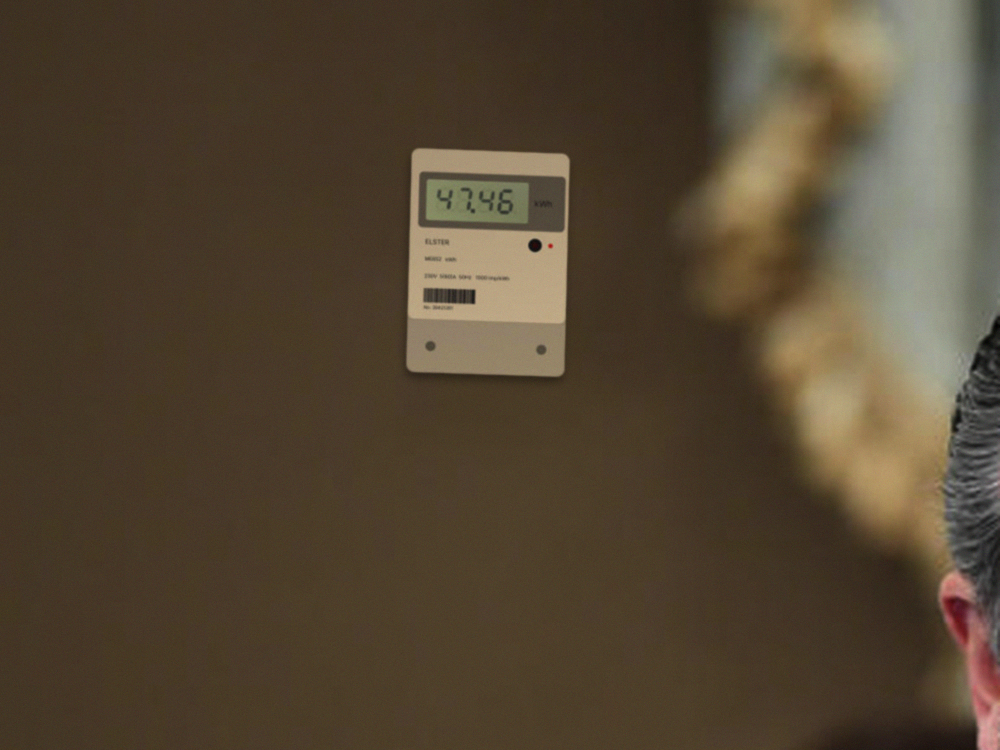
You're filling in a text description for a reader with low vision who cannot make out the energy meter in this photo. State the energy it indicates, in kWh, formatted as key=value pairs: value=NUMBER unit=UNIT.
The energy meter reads value=47.46 unit=kWh
